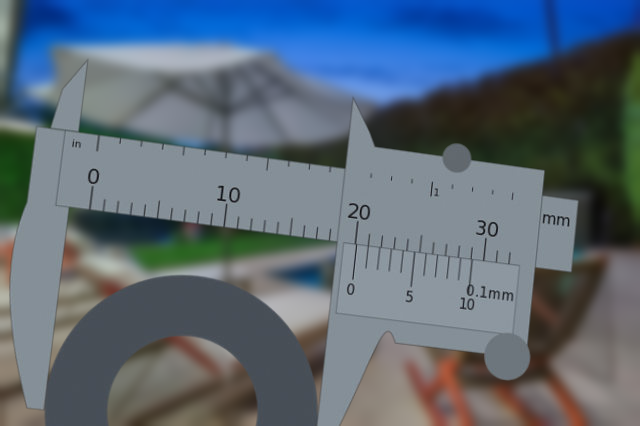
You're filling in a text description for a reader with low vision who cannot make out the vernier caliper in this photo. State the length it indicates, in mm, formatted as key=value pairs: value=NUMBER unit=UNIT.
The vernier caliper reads value=20.1 unit=mm
